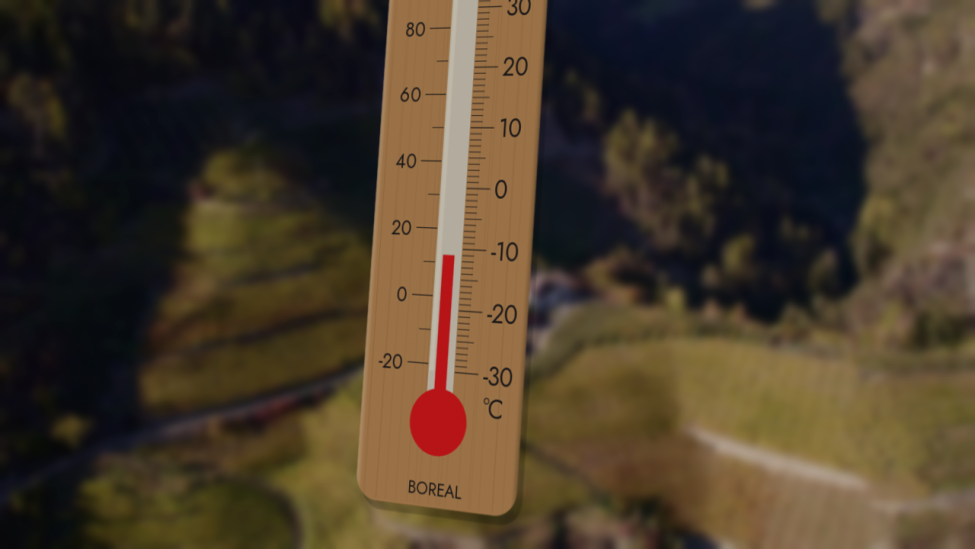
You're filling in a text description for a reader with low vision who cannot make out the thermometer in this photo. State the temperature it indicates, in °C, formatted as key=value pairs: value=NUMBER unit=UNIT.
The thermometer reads value=-11 unit=°C
